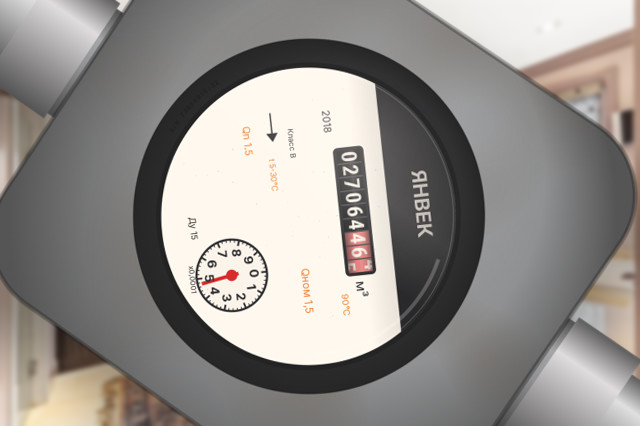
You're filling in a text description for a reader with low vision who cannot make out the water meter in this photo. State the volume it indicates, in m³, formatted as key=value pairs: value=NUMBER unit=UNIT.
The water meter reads value=27064.4644 unit=m³
